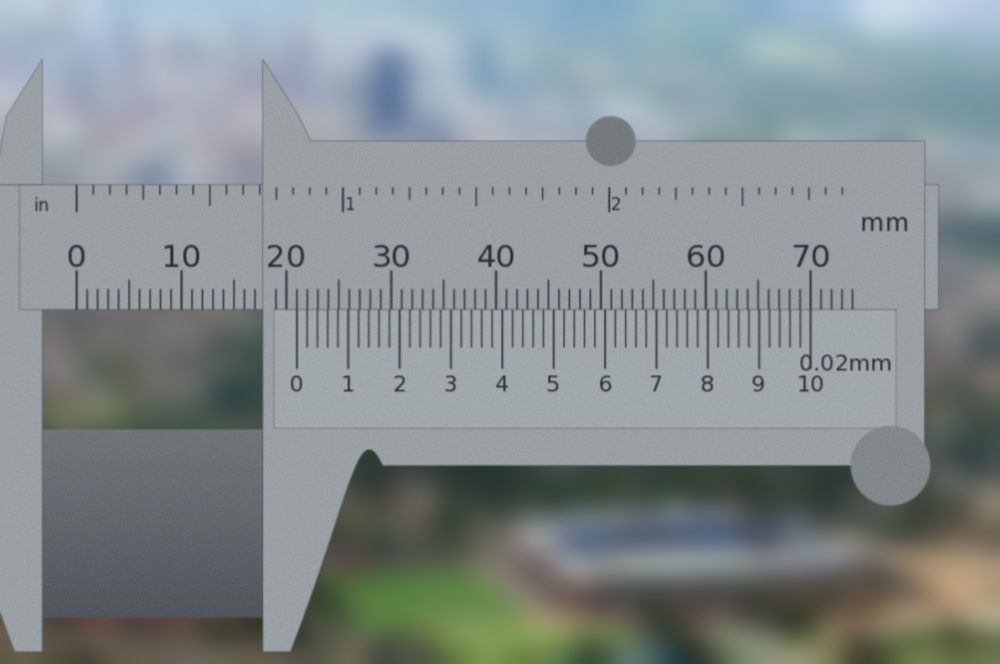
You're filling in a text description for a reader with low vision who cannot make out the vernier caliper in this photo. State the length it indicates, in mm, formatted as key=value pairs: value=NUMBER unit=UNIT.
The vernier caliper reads value=21.0 unit=mm
